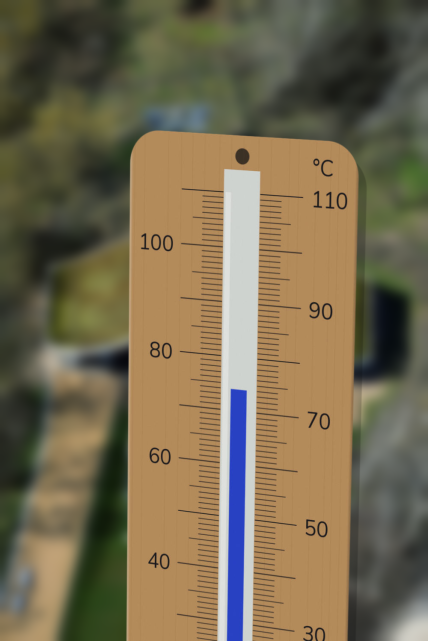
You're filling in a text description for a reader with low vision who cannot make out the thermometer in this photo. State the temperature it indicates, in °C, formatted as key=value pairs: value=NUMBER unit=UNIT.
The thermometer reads value=74 unit=°C
